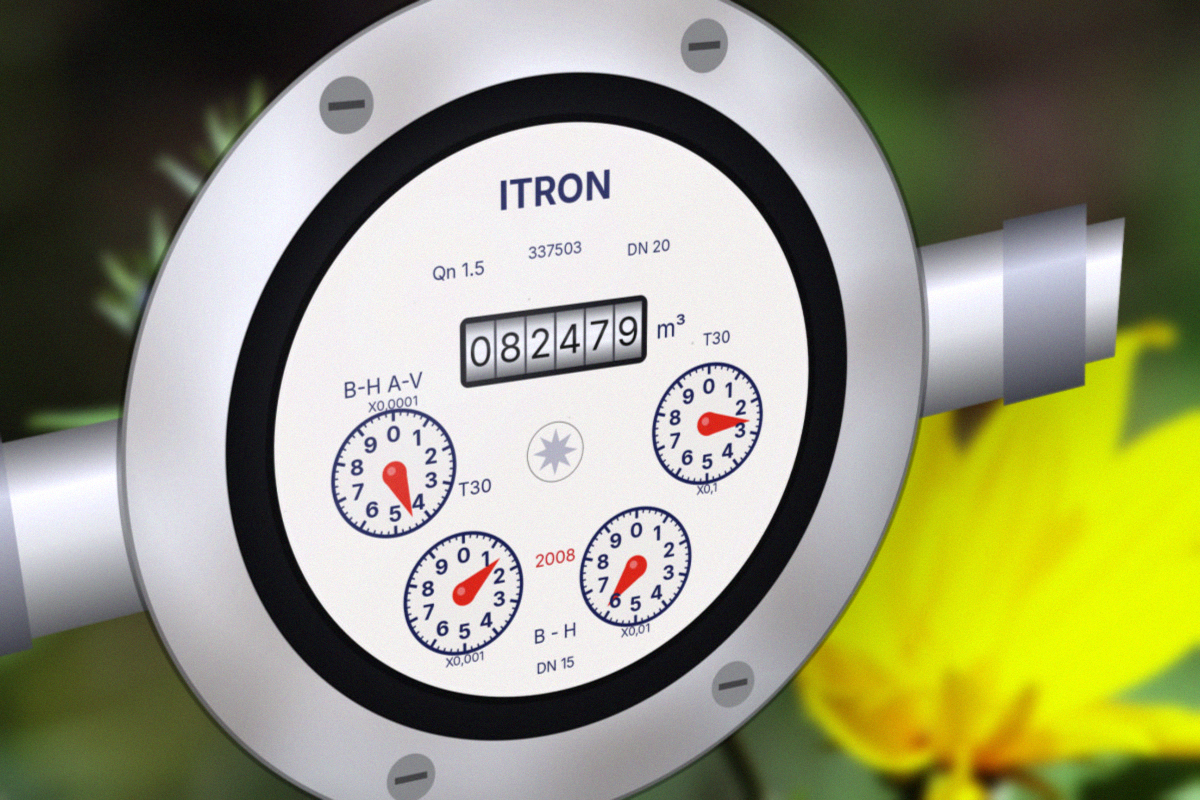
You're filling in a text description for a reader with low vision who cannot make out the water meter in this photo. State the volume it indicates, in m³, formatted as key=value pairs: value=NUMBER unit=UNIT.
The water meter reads value=82479.2614 unit=m³
